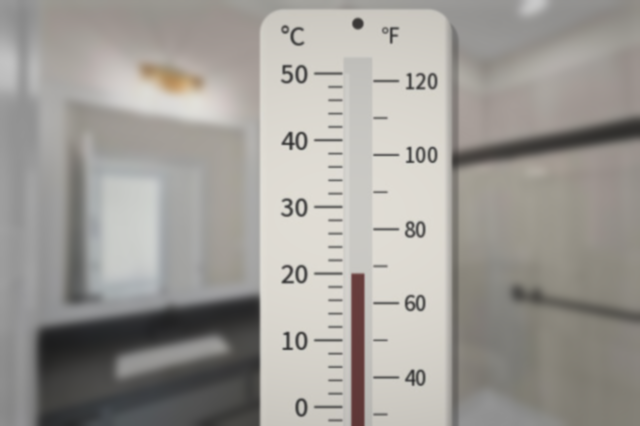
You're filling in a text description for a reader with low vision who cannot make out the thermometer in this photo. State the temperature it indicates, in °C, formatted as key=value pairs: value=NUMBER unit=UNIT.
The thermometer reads value=20 unit=°C
